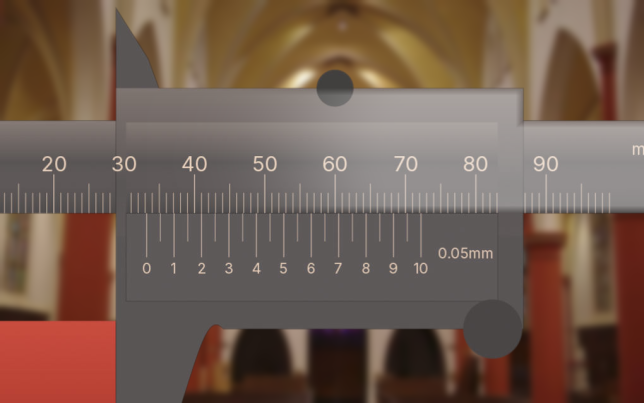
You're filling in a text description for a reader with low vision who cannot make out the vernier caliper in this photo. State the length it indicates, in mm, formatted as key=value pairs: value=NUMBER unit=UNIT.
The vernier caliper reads value=33.2 unit=mm
